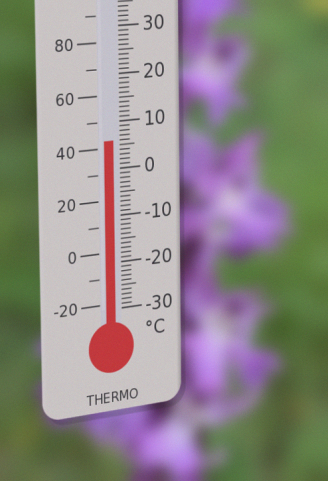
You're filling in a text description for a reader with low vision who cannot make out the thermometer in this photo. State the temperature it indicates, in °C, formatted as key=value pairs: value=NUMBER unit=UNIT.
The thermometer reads value=6 unit=°C
